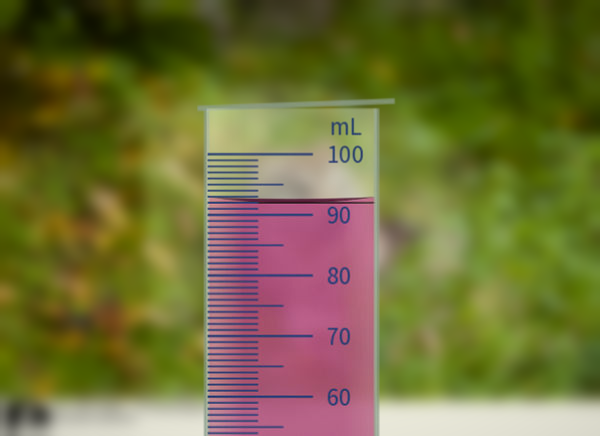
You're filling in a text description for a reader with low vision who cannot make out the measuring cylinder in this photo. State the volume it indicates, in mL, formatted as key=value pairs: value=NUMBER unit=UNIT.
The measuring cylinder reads value=92 unit=mL
